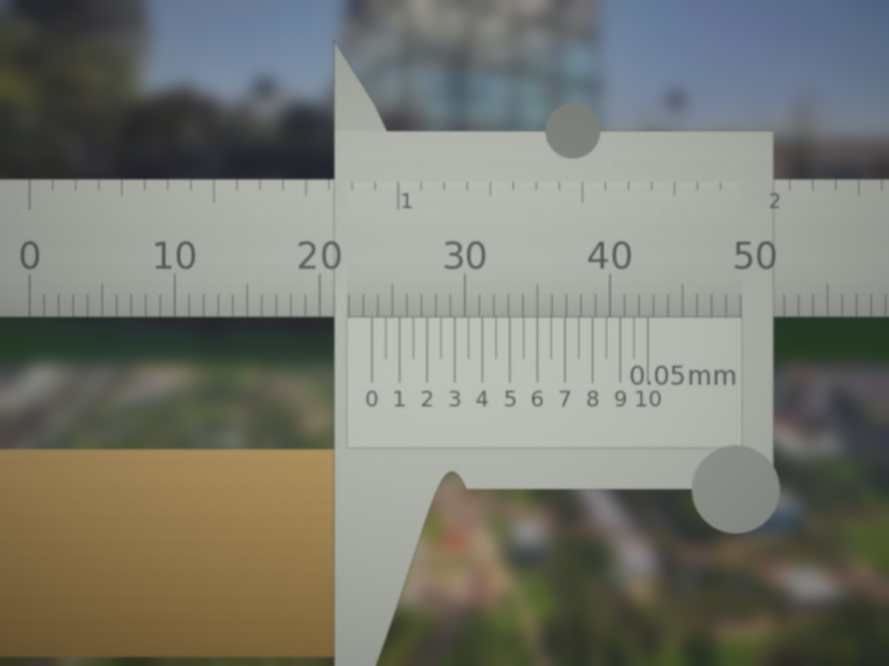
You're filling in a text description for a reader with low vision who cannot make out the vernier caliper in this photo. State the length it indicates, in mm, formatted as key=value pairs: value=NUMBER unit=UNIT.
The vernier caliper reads value=23.6 unit=mm
